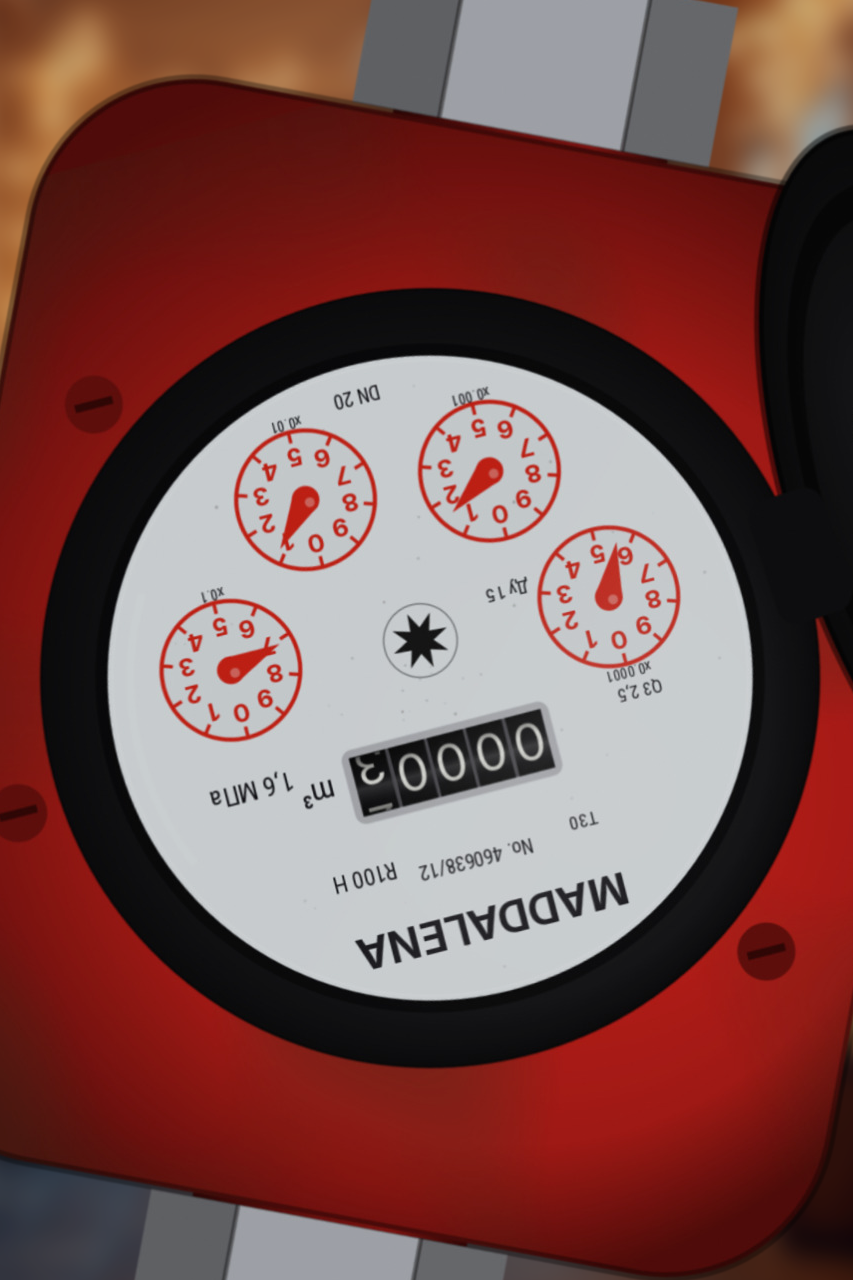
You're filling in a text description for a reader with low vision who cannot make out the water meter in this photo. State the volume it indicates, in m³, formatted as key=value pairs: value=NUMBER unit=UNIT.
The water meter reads value=2.7115 unit=m³
